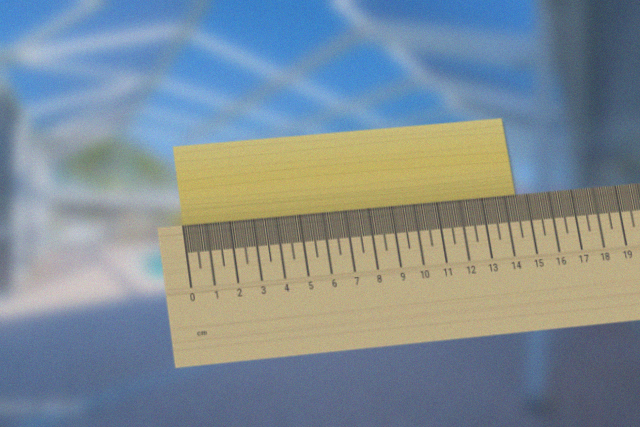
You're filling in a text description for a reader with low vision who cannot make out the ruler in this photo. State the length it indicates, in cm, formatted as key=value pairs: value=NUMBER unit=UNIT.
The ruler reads value=14.5 unit=cm
